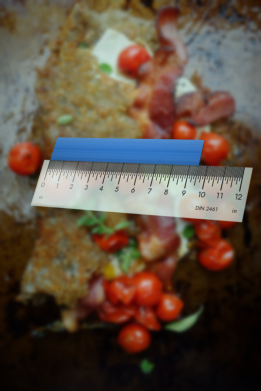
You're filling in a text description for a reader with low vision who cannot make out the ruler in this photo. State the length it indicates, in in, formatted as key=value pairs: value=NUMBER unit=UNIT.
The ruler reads value=9.5 unit=in
